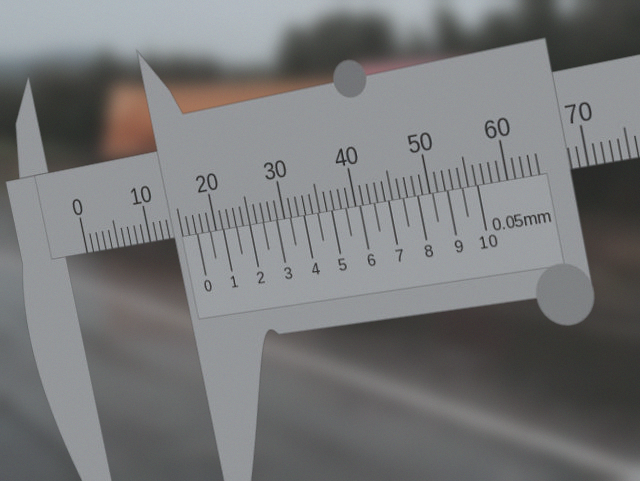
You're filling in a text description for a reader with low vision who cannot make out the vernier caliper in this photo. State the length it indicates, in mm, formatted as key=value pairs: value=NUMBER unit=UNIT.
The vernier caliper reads value=17.2 unit=mm
